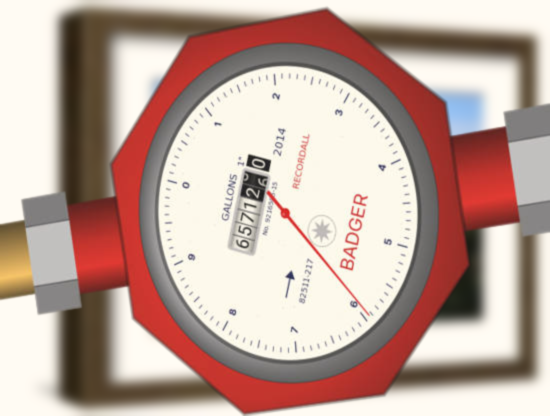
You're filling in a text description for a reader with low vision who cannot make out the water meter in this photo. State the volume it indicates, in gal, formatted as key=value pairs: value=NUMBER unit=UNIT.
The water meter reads value=6571255.9 unit=gal
